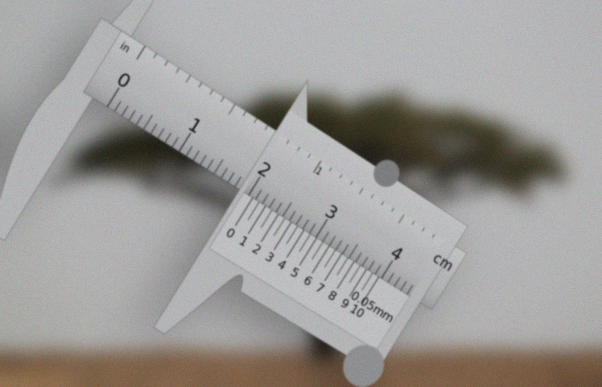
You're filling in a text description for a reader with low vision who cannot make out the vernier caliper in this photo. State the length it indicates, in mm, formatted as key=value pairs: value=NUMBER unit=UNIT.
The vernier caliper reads value=20.6 unit=mm
